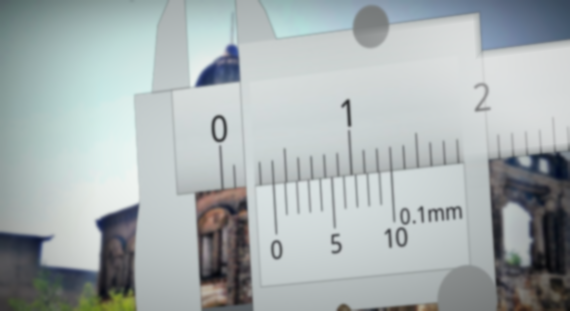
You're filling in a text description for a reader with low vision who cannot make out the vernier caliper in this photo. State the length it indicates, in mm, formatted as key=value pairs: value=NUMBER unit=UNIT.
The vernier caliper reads value=4.0 unit=mm
